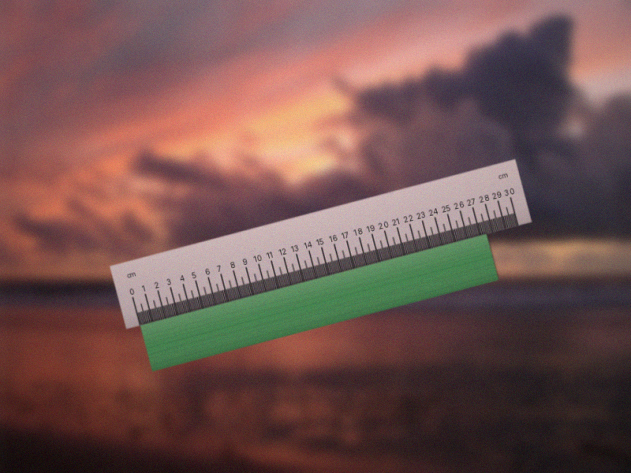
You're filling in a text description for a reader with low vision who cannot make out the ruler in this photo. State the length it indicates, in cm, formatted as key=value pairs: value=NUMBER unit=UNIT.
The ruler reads value=27.5 unit=cm
